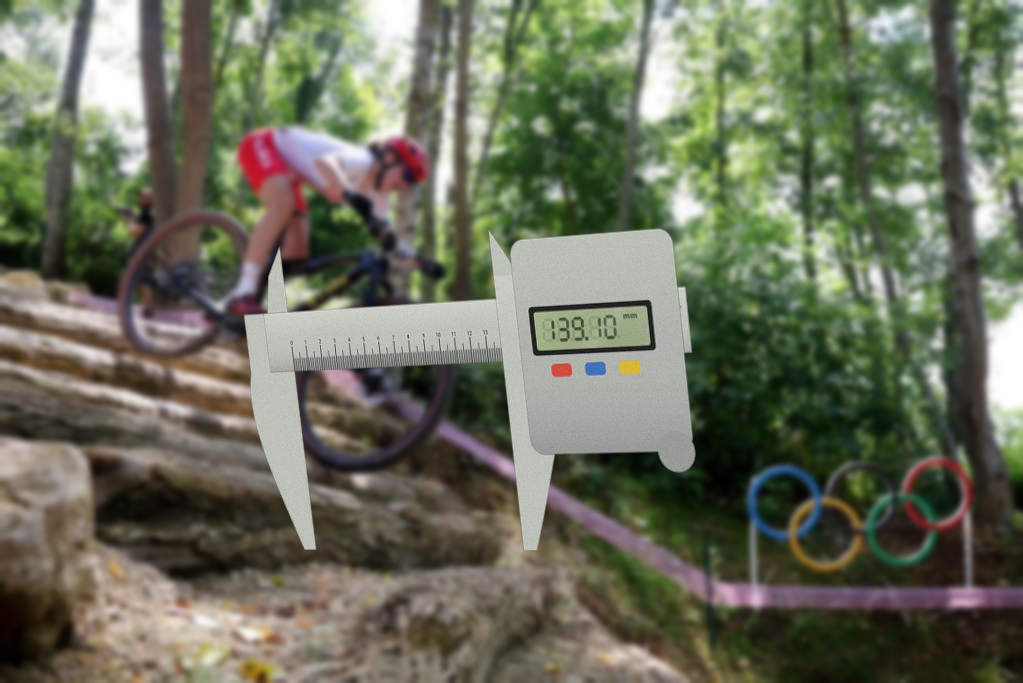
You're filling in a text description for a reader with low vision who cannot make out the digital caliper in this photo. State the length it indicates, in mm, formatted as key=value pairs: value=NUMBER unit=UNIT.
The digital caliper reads value=139.10 unit=mm
